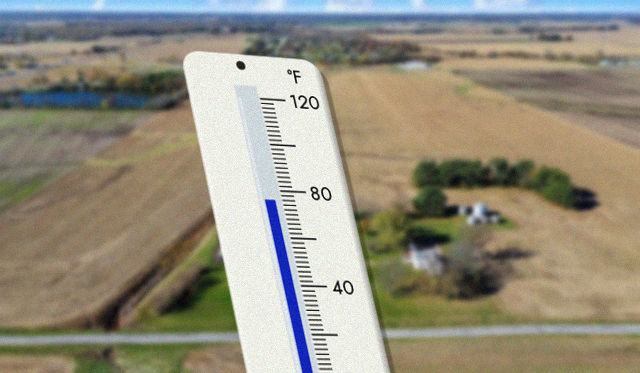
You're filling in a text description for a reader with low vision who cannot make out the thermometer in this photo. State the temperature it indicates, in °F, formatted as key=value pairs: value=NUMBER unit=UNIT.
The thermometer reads value=76 unit=°F
